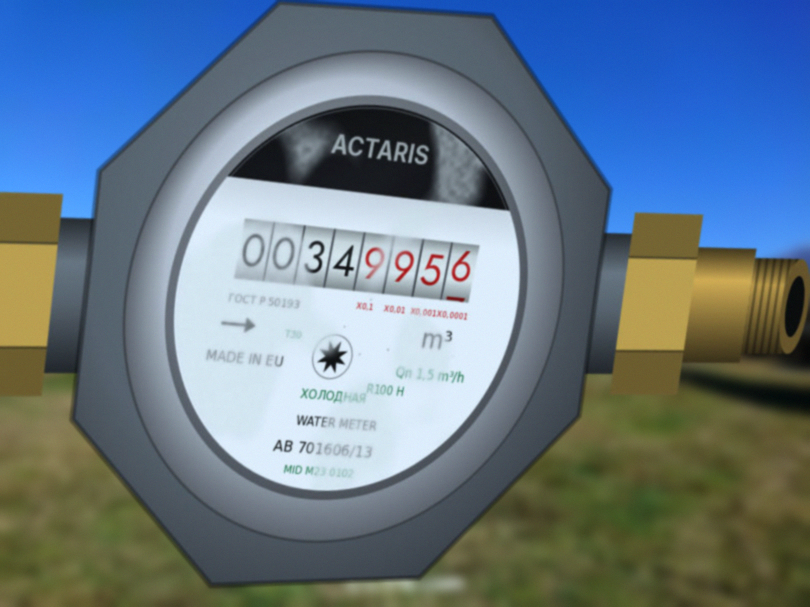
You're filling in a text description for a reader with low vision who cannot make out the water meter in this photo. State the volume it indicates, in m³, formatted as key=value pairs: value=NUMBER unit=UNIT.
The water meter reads value=34.9956 unit=m³
